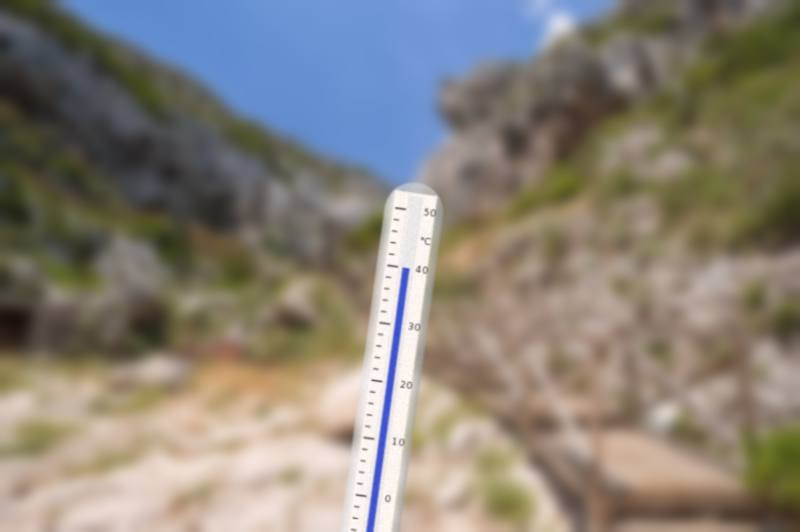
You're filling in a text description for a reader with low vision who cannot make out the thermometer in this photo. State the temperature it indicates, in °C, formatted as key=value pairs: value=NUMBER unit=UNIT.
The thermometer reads value=40 unit=°C
